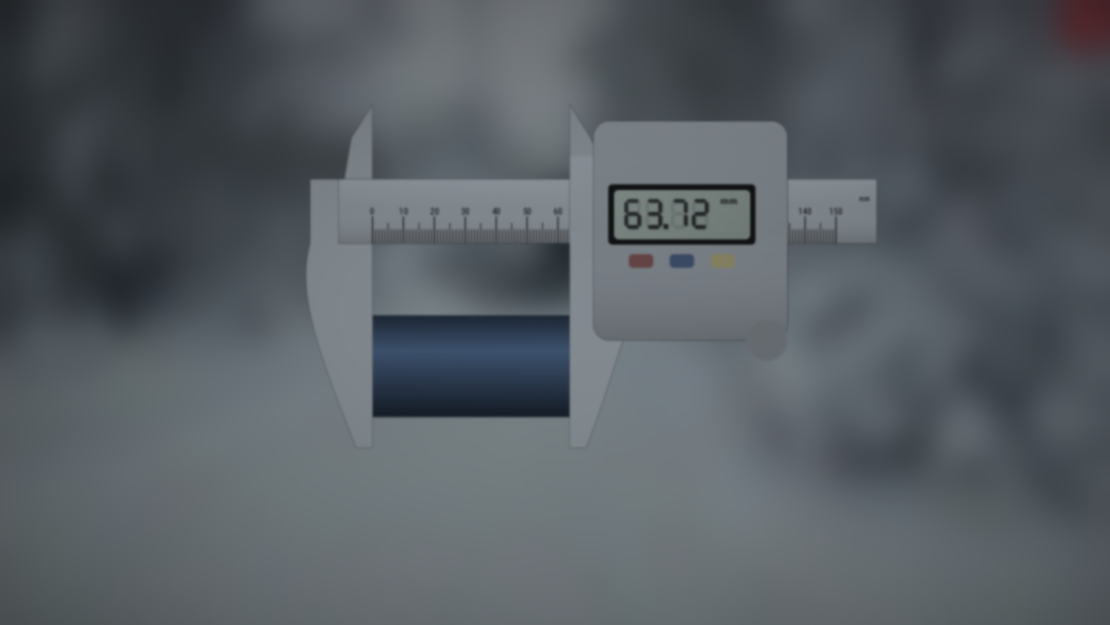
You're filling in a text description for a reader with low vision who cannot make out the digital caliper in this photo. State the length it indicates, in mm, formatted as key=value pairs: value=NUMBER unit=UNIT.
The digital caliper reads value=63.72 unit=mm
